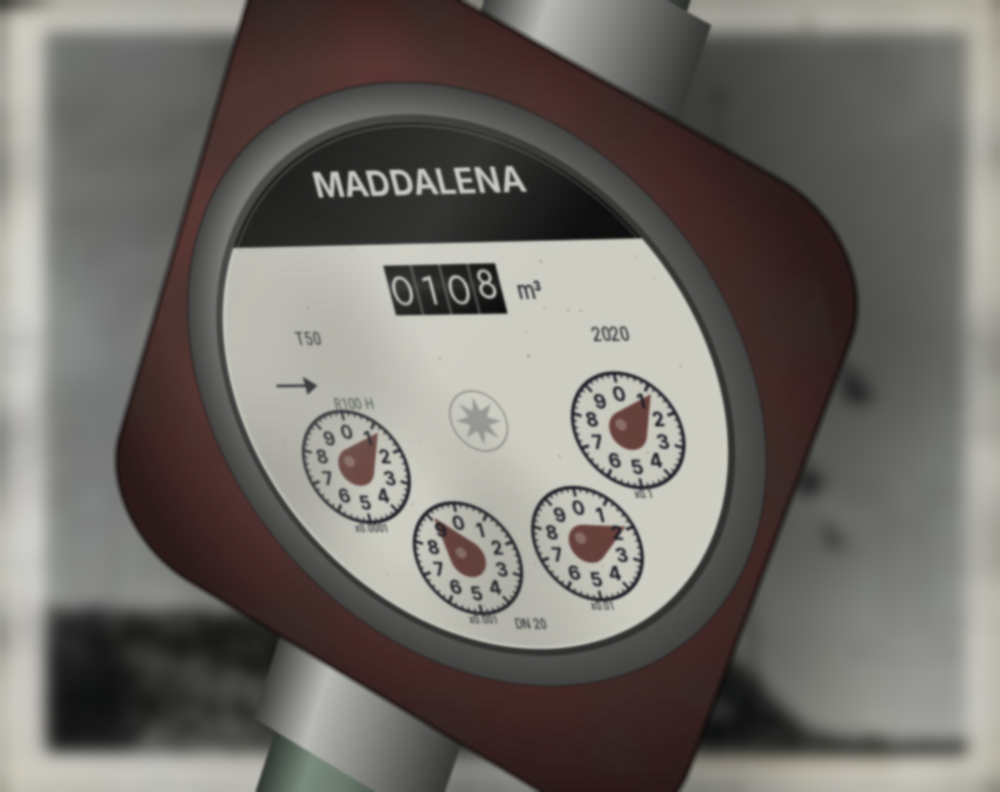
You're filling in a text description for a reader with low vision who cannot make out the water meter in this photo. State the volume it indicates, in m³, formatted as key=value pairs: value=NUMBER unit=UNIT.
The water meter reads value=108.1191 unit=m³
